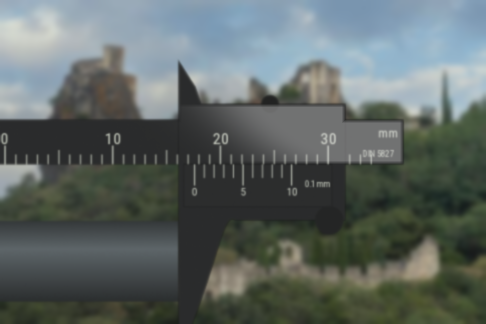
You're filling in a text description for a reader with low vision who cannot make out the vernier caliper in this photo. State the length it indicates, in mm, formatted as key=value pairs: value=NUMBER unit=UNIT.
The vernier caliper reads value=17.6 unit=mm
